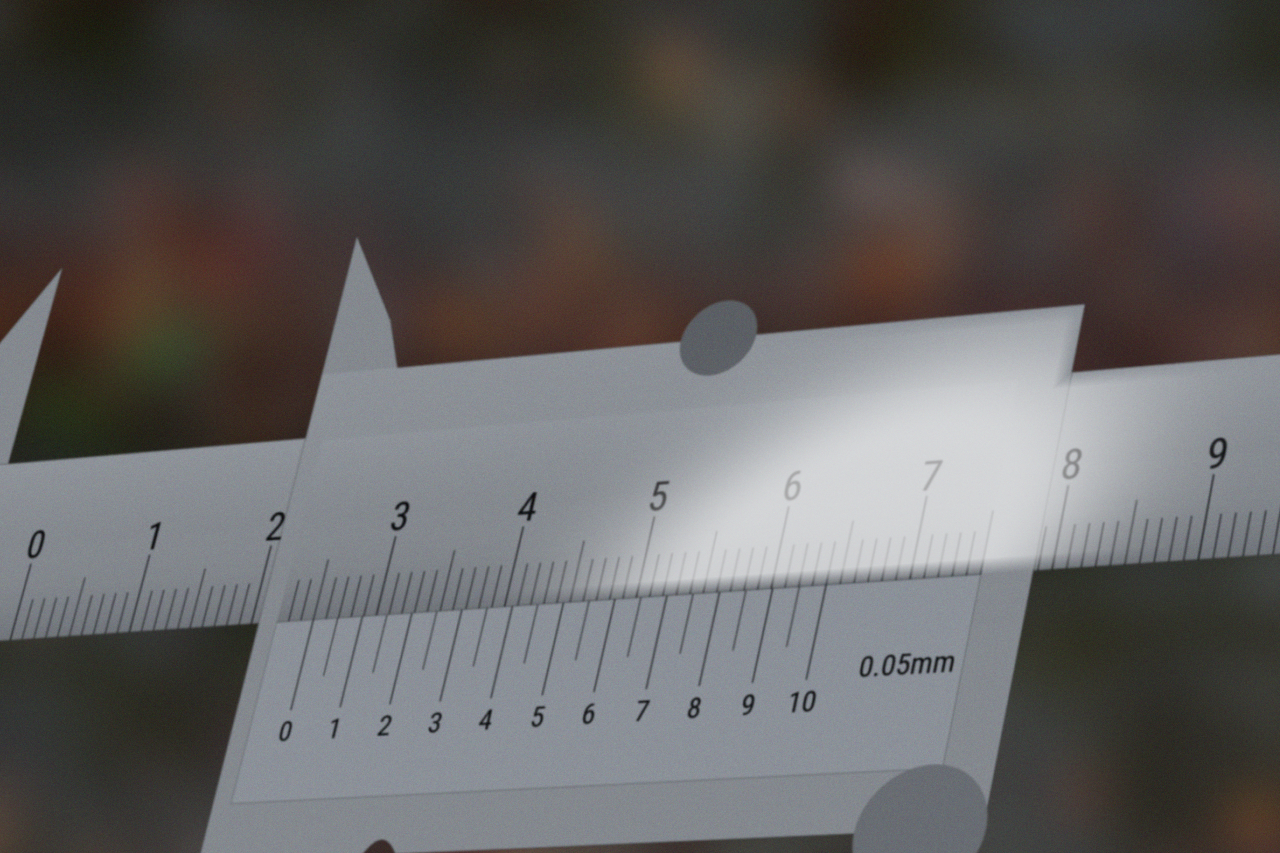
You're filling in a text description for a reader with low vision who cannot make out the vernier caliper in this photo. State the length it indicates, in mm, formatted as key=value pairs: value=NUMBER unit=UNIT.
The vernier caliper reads value=25.0 unit=mm
